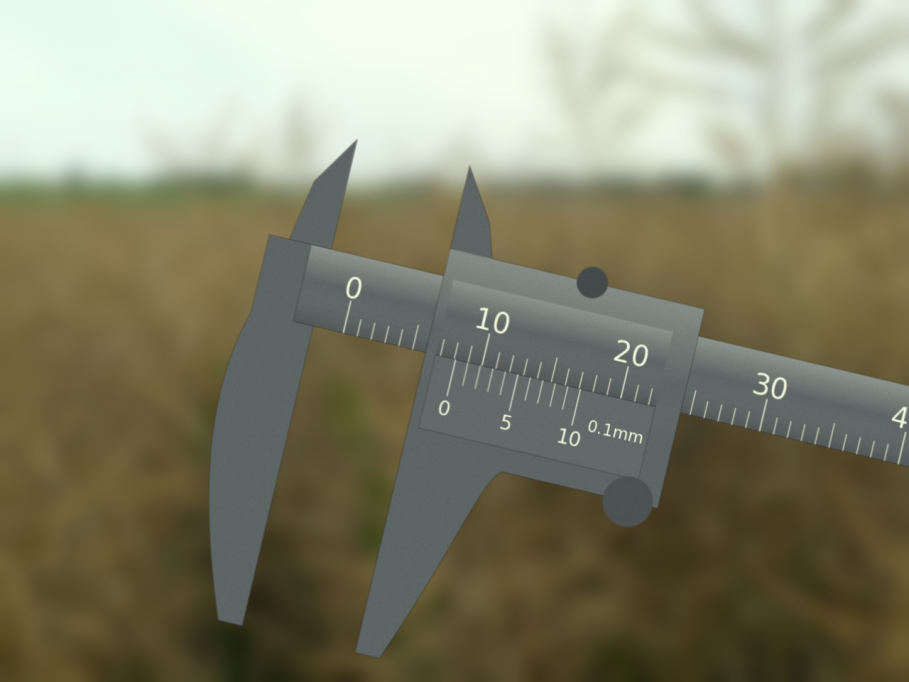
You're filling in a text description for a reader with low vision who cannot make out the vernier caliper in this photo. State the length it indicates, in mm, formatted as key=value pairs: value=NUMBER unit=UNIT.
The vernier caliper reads value=8.1 unit=mm
